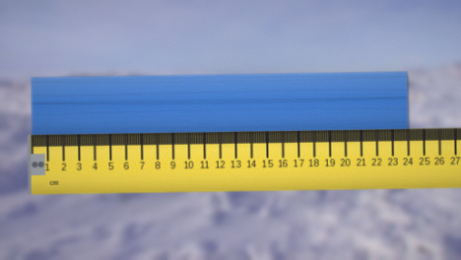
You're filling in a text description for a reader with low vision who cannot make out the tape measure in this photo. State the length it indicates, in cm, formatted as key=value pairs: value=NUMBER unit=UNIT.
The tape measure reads value=24 unit=cm
